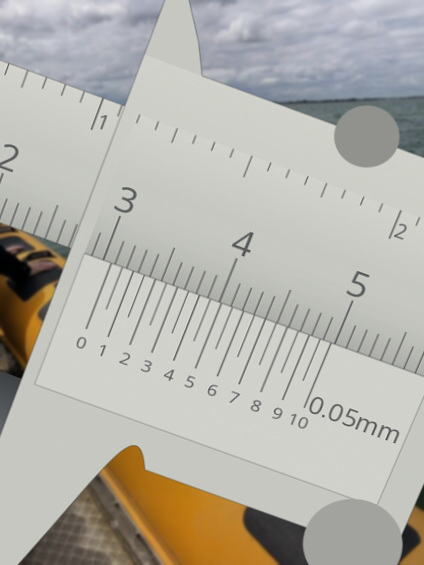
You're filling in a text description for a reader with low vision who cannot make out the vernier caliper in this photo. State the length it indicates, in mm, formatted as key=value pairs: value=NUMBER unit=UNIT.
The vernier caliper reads value=30.7 unit=mm
